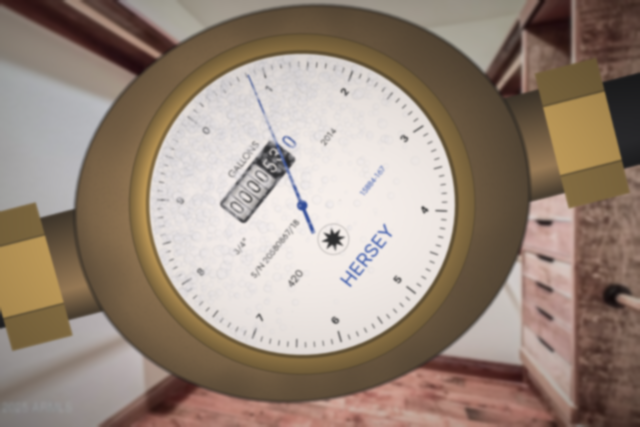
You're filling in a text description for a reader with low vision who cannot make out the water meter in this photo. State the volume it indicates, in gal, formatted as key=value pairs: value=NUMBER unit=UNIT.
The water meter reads value=530.8 unit=gal
